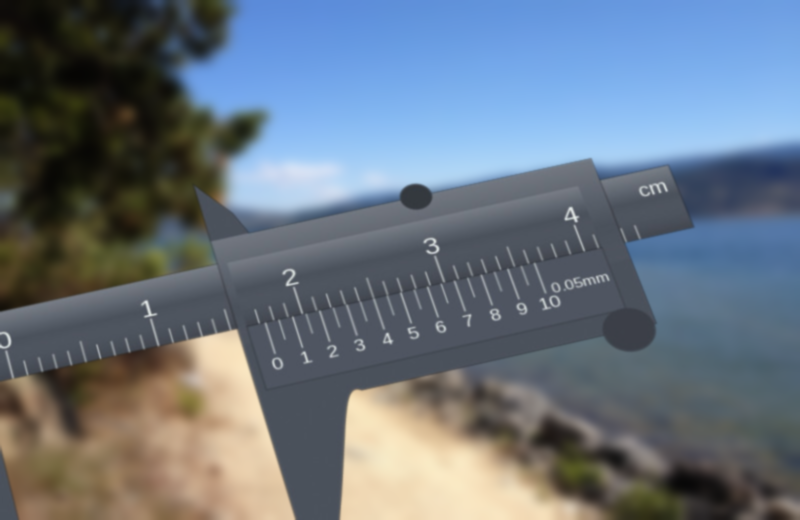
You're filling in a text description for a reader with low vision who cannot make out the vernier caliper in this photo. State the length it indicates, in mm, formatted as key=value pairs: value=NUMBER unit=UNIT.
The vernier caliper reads value=17.4 unit=mm
